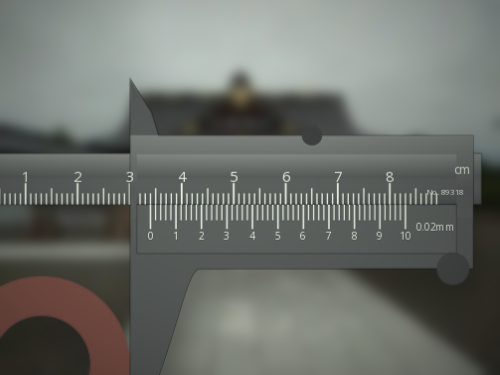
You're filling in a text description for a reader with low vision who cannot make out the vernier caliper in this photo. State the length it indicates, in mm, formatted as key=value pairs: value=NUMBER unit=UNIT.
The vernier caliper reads value=34.0 unit=mm
